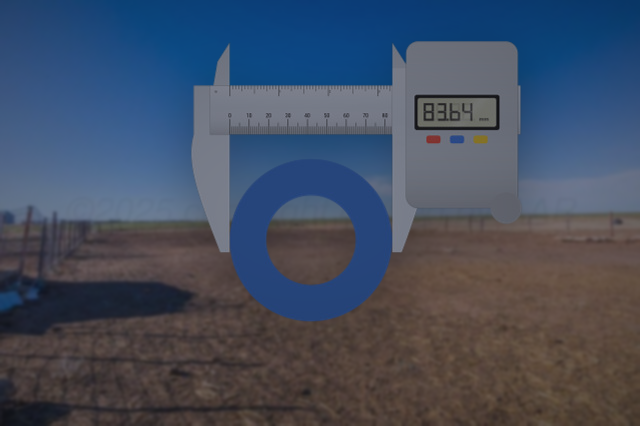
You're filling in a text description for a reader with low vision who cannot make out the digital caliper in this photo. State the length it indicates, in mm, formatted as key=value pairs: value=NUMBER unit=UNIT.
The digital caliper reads value=83.64 unit=mm
